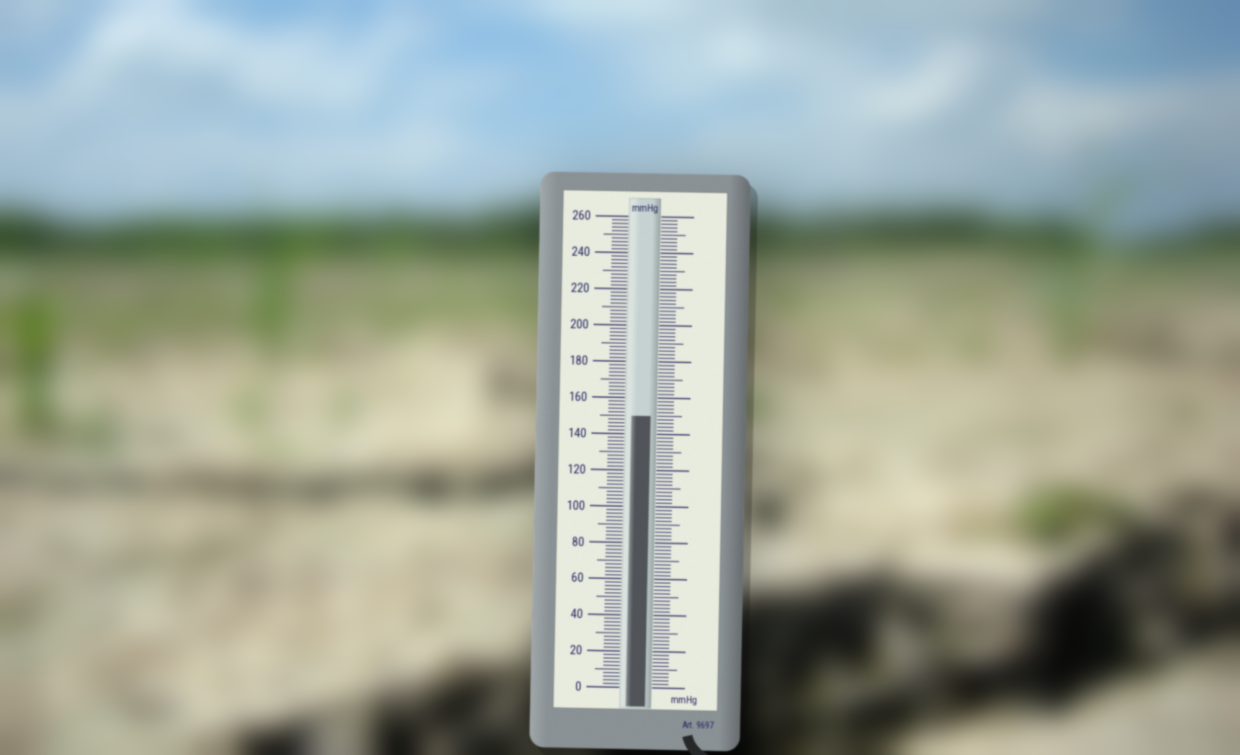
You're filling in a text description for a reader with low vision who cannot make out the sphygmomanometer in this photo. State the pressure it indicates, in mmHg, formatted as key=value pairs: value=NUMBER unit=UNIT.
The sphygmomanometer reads value=150 unit=mmHg
